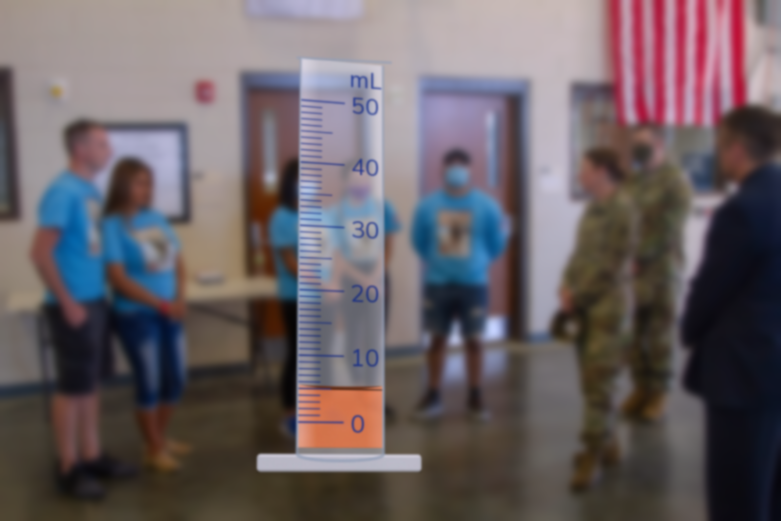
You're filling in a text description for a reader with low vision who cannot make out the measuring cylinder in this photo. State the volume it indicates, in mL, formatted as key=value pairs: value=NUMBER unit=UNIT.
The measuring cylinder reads value=5 unit=mL
